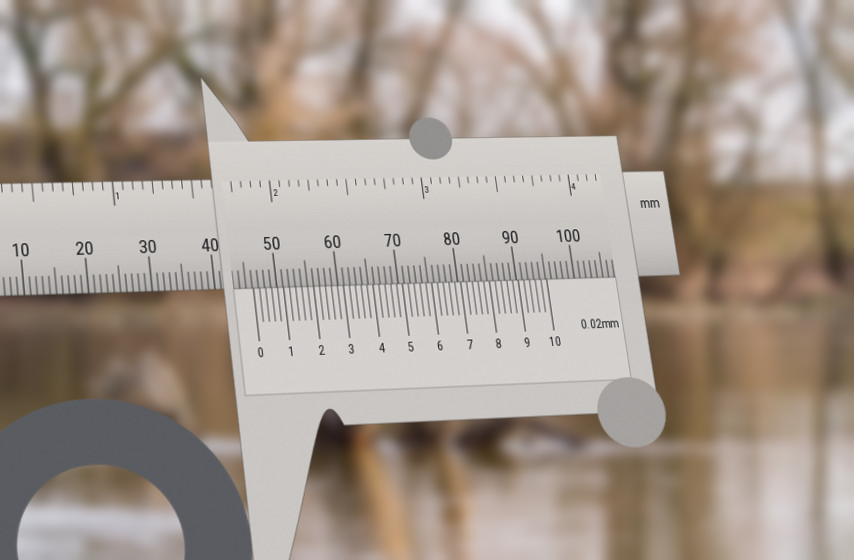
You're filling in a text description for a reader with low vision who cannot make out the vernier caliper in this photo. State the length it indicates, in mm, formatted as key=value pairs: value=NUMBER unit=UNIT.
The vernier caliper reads value=46.2 unit=mm
